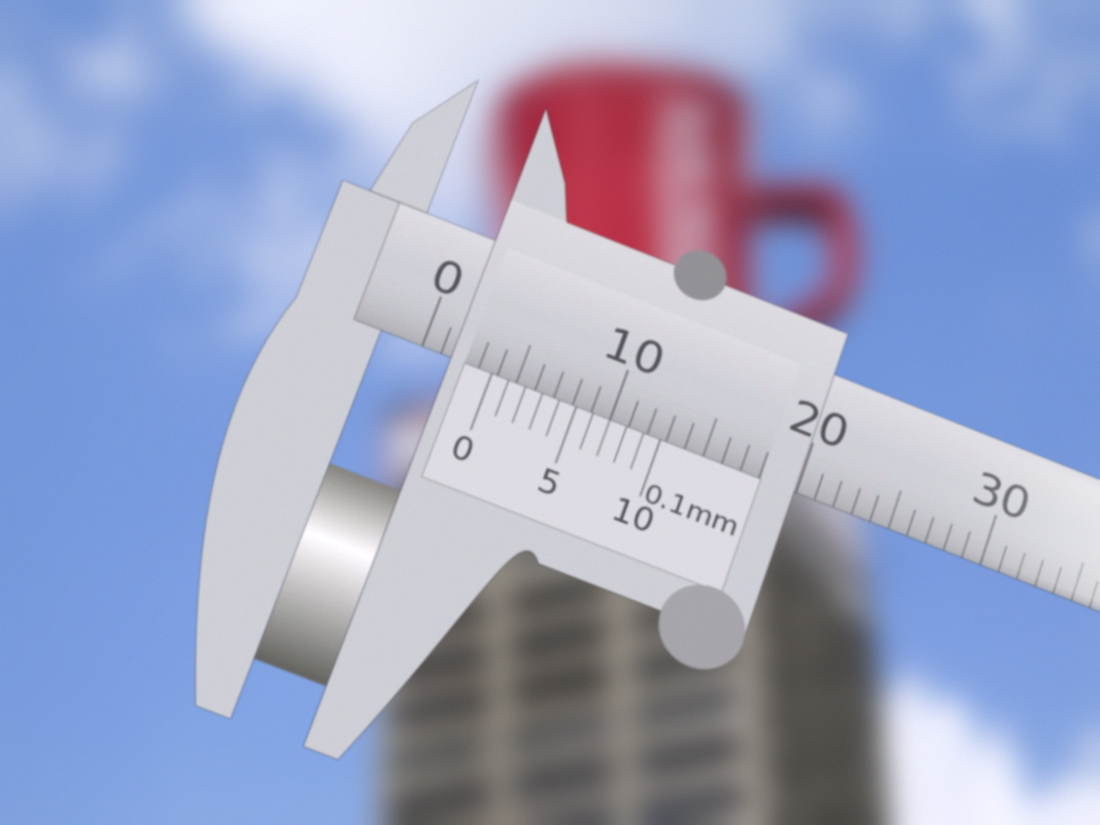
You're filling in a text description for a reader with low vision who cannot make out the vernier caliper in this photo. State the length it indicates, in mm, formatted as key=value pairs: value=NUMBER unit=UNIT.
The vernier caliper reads value=3.7 unit=mm
